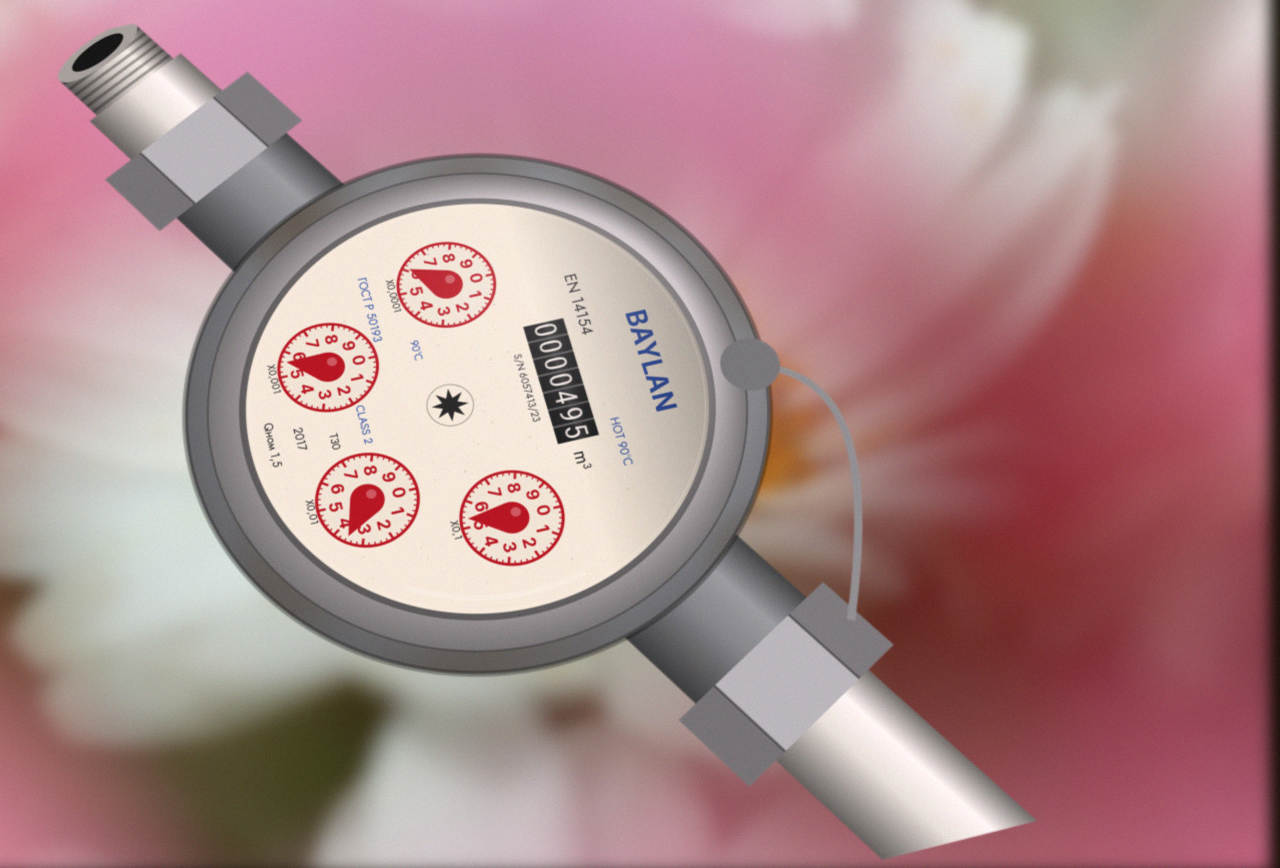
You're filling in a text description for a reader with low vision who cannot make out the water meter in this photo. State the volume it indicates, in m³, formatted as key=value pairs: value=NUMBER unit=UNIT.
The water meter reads value=495.5356 unit=m³
